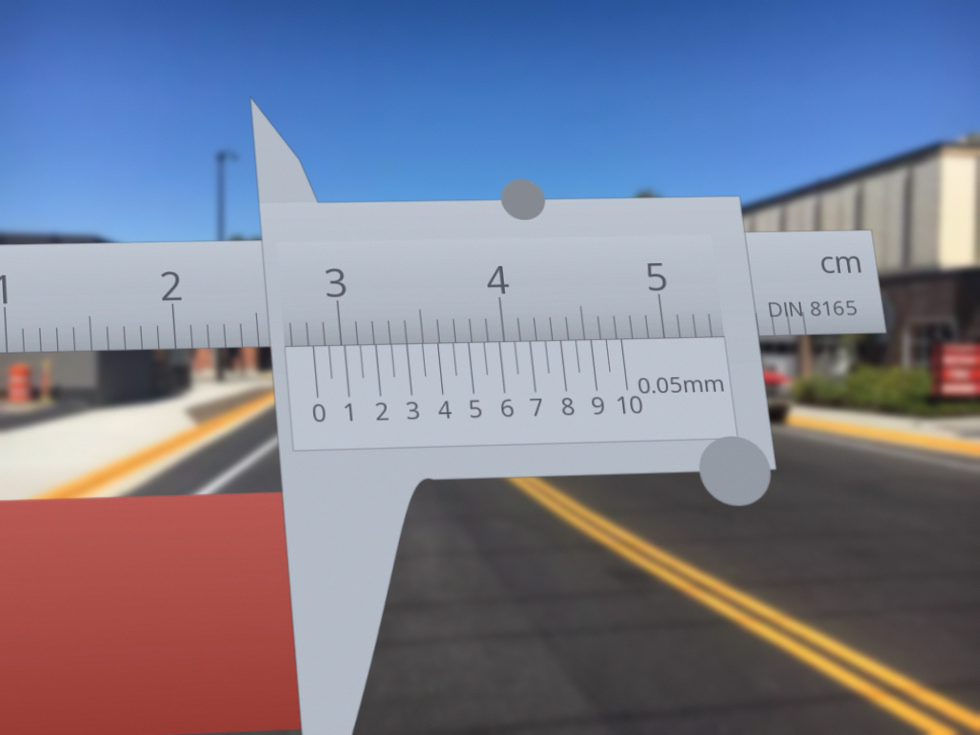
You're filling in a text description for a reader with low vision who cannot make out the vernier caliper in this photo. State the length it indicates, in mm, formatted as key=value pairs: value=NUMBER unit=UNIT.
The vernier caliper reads value=28.3 unit=mm
